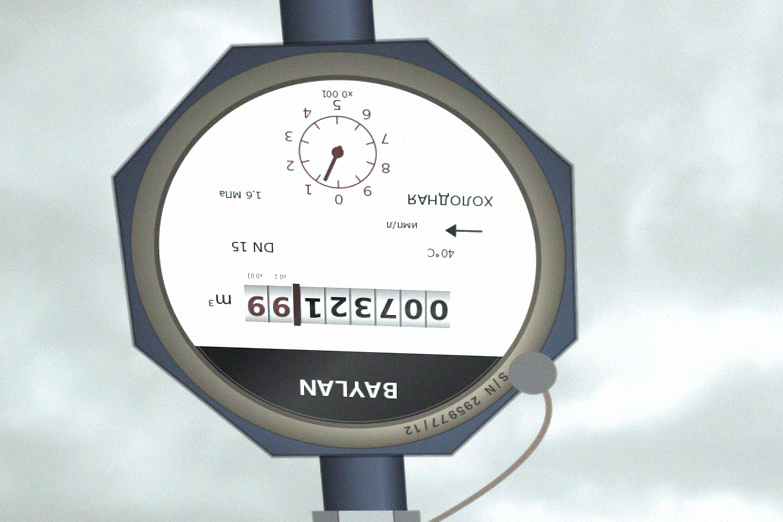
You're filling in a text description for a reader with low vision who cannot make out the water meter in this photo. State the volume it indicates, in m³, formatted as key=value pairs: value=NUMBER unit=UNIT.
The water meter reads value=7321.990 unit=m³
